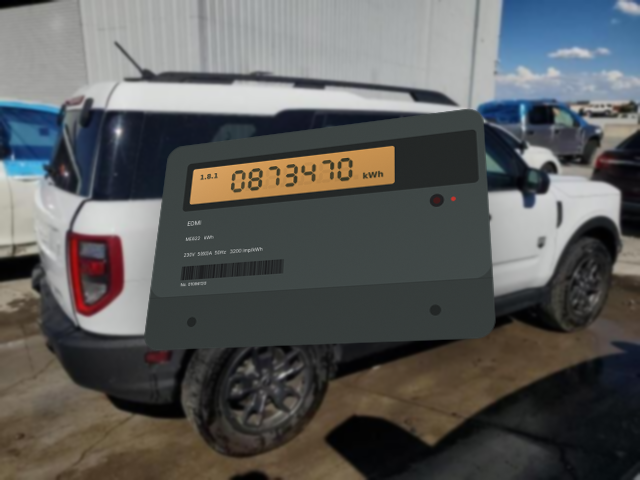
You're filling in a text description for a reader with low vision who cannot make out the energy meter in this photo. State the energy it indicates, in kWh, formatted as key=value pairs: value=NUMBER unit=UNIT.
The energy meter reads value=873470 unit=kWh
